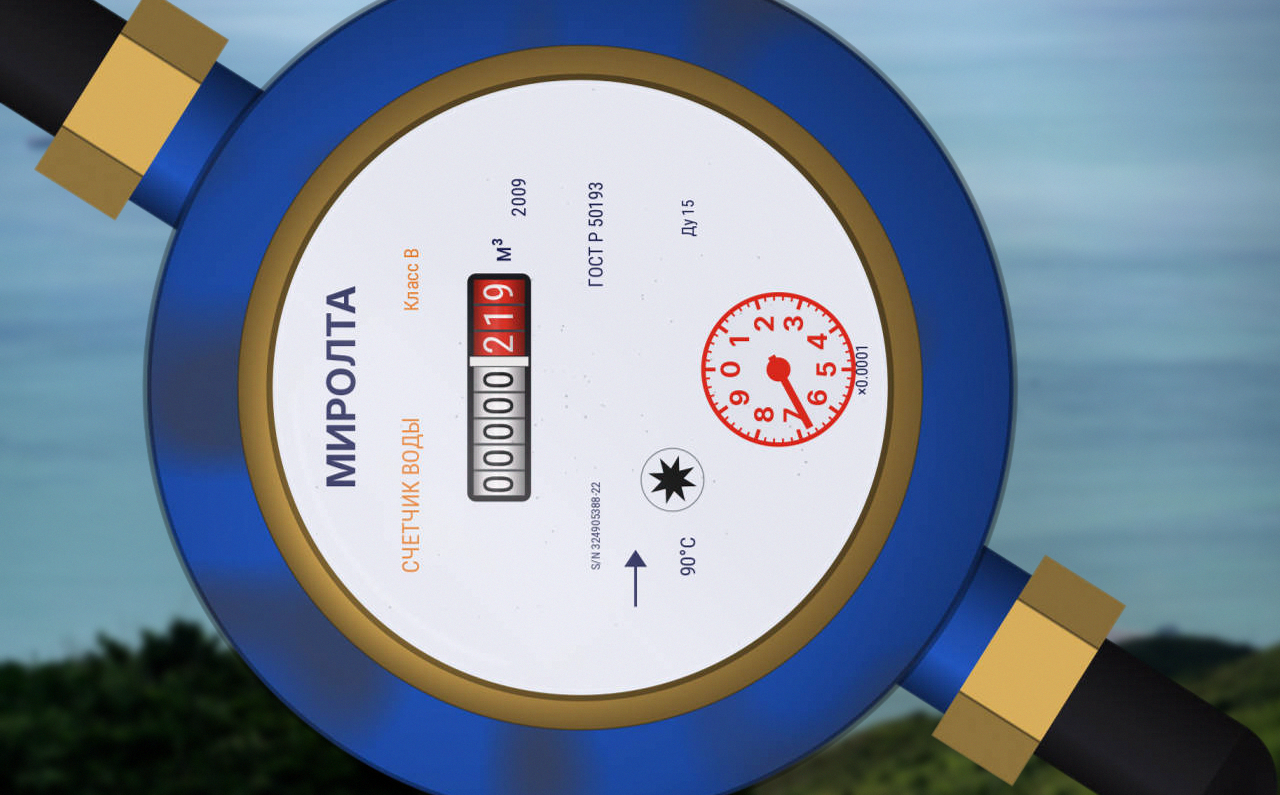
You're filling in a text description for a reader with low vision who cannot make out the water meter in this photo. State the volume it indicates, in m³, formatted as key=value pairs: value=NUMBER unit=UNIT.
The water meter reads value=0.2196 unit=m³
